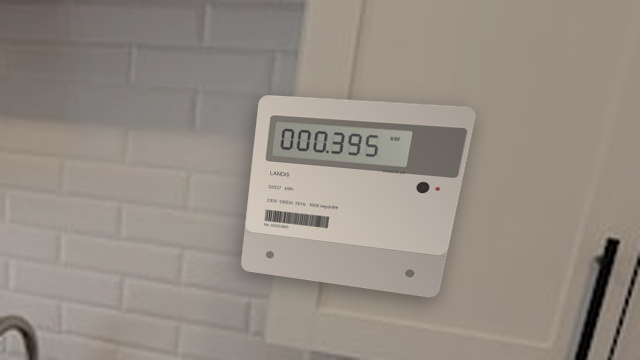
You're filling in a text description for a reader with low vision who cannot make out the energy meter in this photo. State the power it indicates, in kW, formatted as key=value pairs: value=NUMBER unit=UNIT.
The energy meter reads value=0.395 unit=kW
